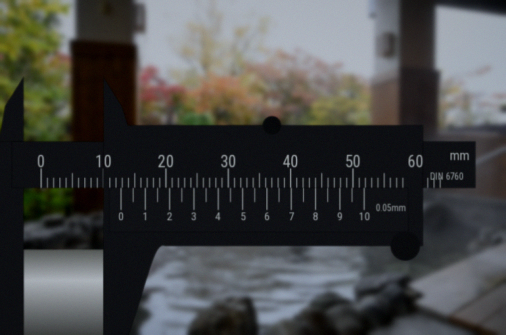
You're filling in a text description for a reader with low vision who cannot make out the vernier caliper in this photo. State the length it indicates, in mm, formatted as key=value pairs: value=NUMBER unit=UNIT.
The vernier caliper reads value=12.8 unit=mm
